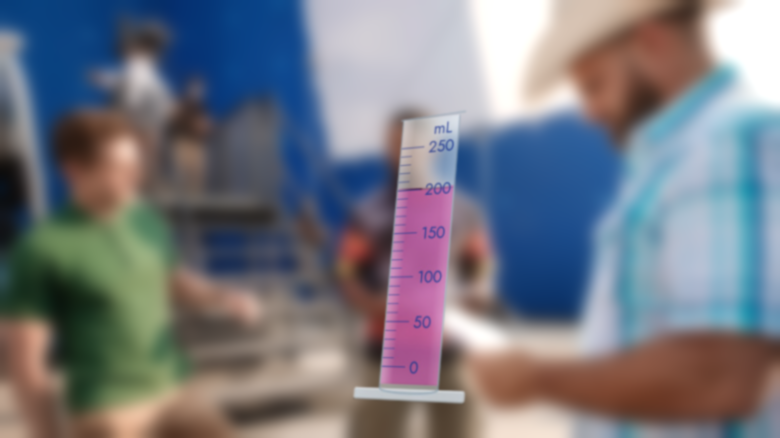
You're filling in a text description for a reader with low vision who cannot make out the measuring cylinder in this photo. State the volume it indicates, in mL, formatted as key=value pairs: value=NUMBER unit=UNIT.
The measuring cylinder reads value=200 unit=mL
